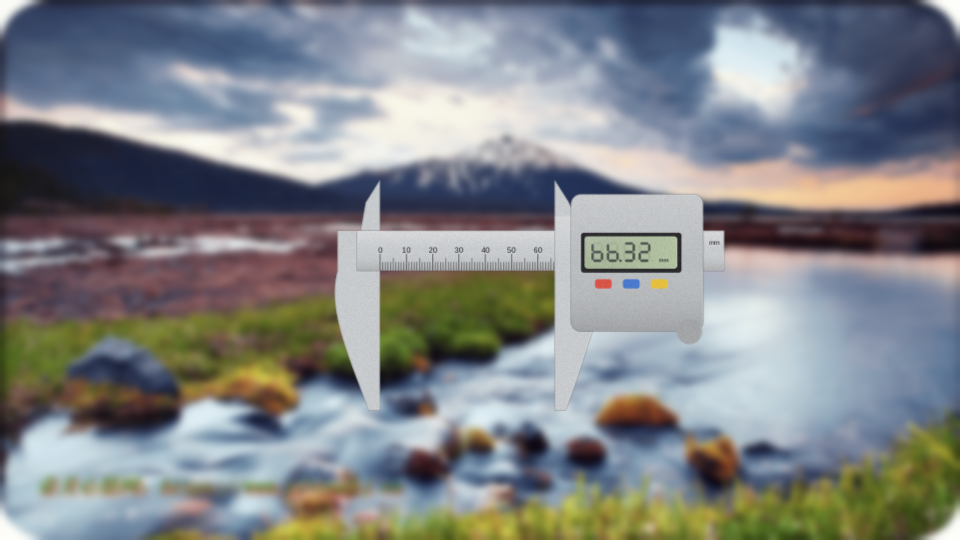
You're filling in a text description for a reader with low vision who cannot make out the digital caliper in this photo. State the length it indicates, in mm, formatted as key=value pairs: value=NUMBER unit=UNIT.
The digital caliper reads value=66.32 unit=mm
